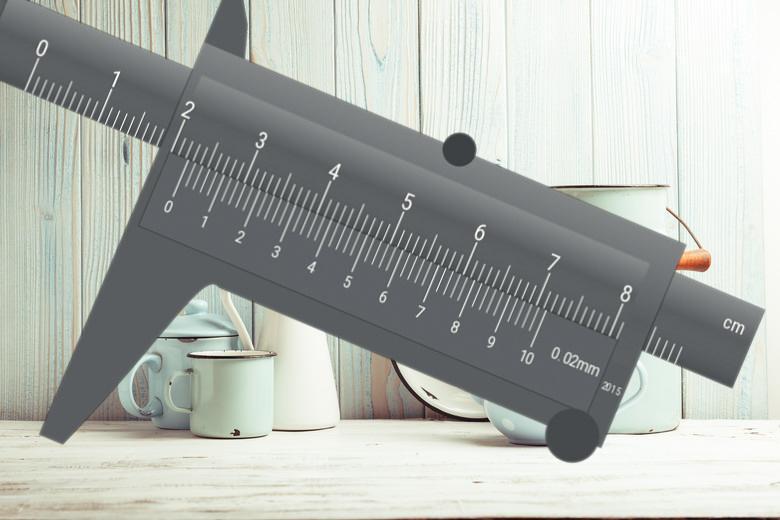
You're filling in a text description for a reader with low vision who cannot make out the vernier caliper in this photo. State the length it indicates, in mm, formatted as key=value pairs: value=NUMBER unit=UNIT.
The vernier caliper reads value=22.4 unit=mm
